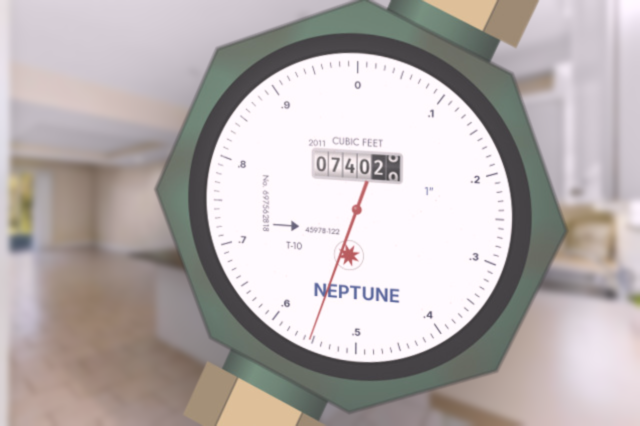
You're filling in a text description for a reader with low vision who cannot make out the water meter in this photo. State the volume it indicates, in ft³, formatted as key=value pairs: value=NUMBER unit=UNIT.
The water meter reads value=74028.55 unit=ft³
